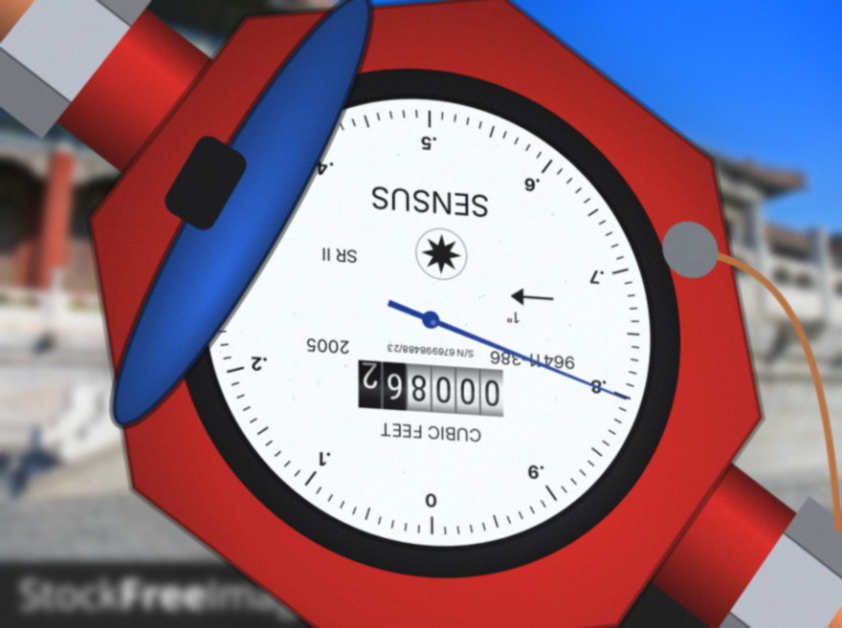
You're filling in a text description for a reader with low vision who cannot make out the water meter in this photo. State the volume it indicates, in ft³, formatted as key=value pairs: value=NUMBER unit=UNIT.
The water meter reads value=861.80 unit=ft³
